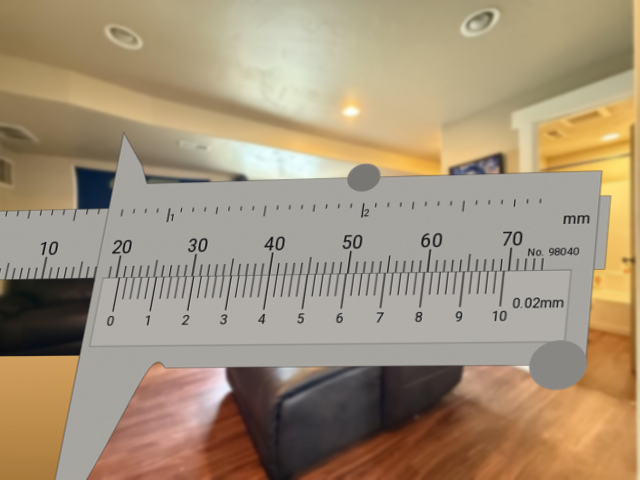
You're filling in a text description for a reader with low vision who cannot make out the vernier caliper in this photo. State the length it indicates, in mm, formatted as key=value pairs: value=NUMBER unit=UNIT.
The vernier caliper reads value=20.4 unit=mm
